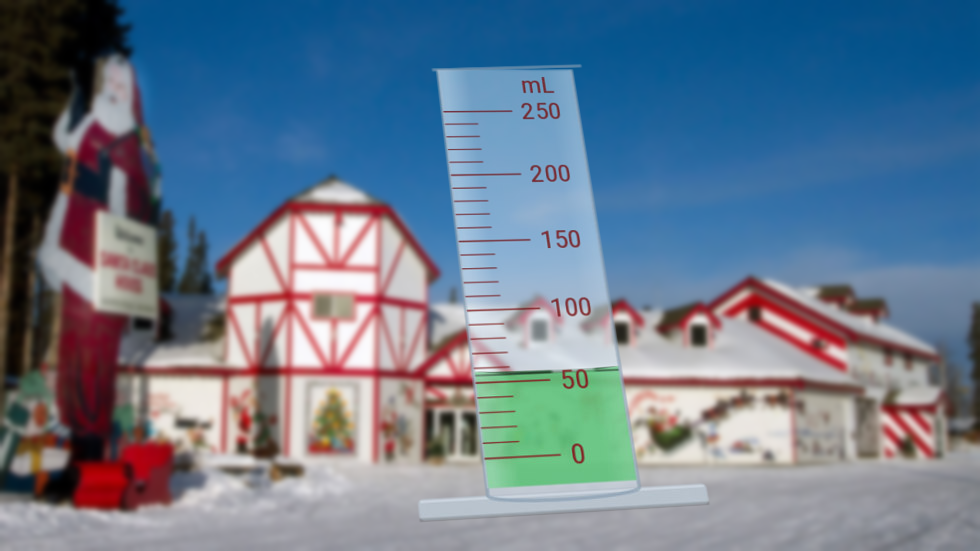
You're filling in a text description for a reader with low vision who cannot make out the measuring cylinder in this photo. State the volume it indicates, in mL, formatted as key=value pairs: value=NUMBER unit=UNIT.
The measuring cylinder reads value=55 unit=mL
